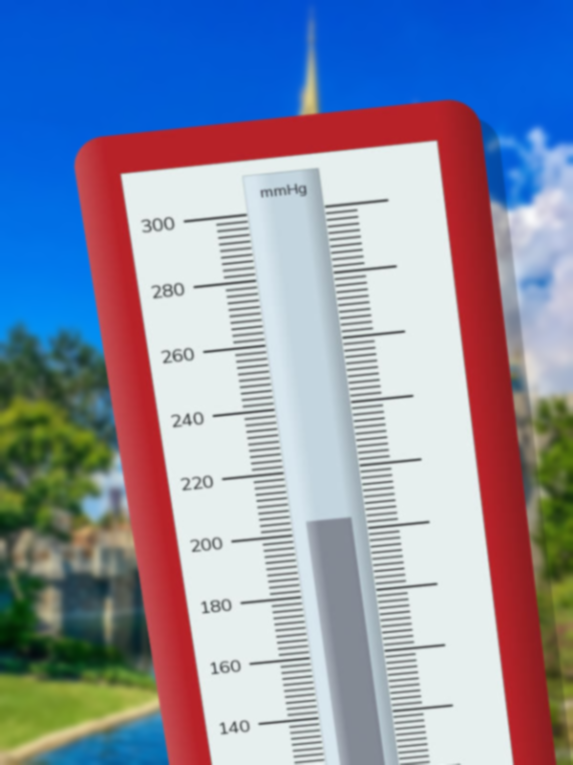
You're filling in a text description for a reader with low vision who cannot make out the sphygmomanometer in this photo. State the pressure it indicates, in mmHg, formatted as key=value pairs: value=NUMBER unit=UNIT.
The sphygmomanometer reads value=204 unit=mmHg
